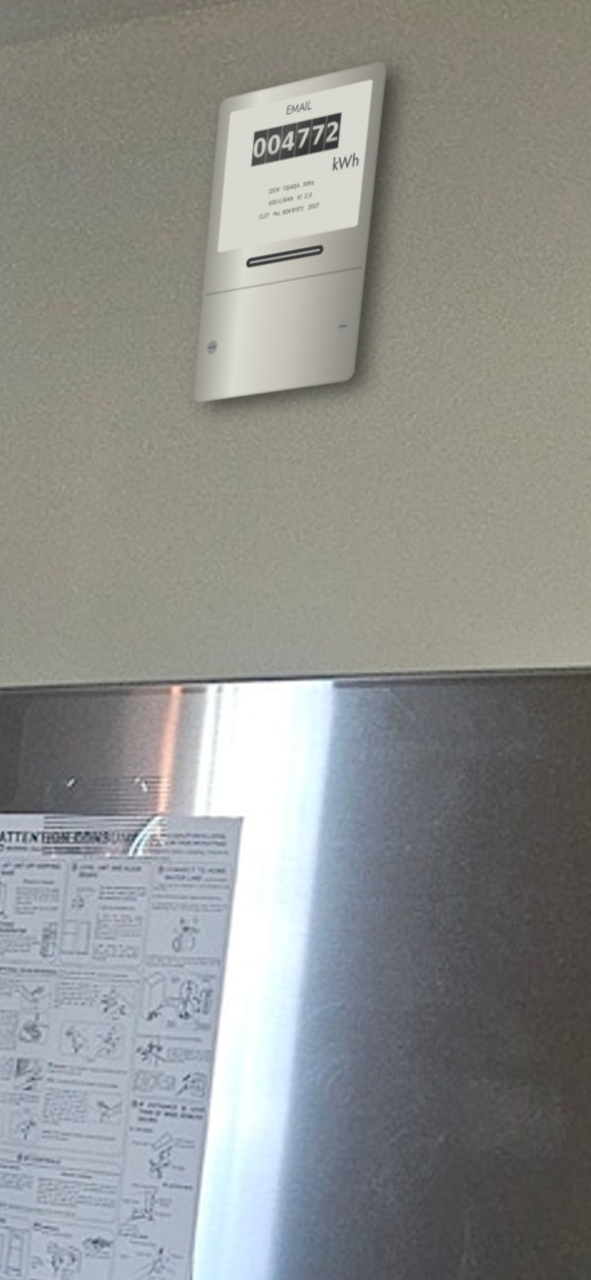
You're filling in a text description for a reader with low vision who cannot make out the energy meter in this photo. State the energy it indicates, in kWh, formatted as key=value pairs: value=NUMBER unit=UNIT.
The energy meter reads value=4772 unit=kWh
